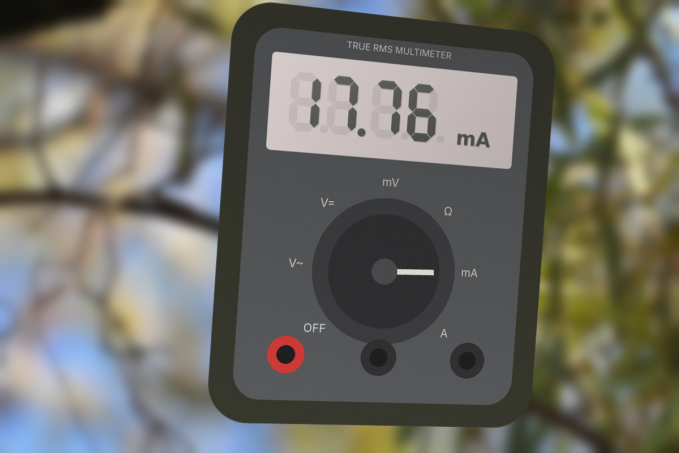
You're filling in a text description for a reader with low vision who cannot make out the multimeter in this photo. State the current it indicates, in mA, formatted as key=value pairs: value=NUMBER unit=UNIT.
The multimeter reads value=17.76 unit=mA
